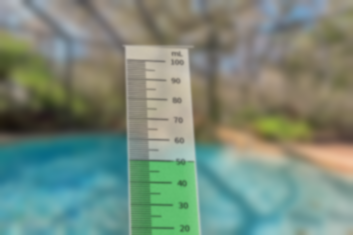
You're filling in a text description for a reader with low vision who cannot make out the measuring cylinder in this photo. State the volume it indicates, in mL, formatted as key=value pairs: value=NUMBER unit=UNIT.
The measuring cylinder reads value=50 unit=mL
